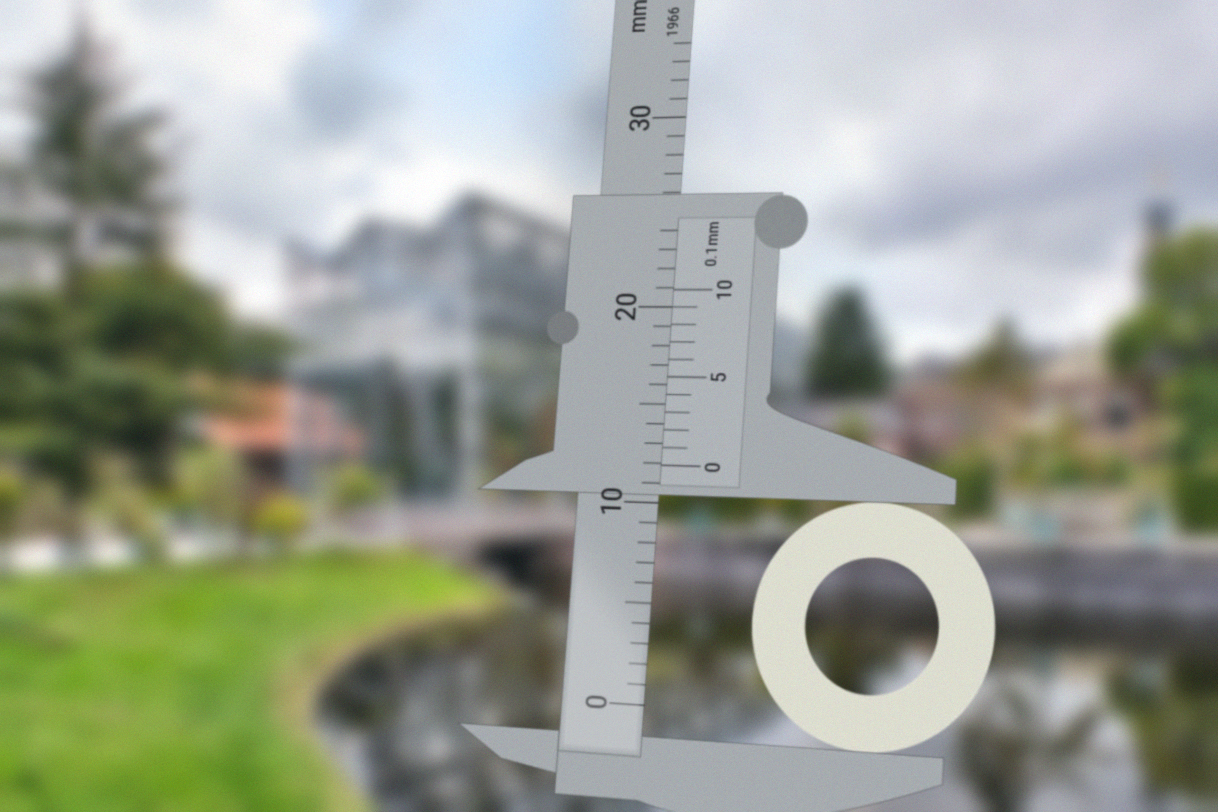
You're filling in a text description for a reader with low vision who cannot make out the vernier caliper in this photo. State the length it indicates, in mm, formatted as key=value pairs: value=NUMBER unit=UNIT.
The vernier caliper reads value=11.9 unit=mm
